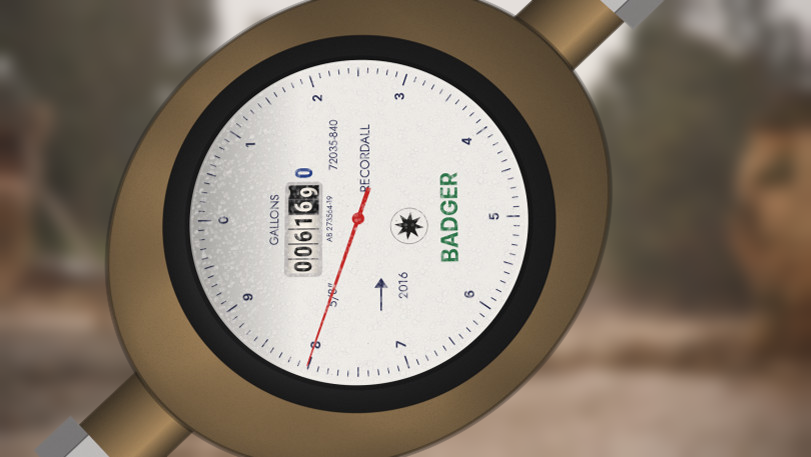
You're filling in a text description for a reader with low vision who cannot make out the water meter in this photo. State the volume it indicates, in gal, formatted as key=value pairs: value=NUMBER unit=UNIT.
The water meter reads value=61688.0 unit=gal
